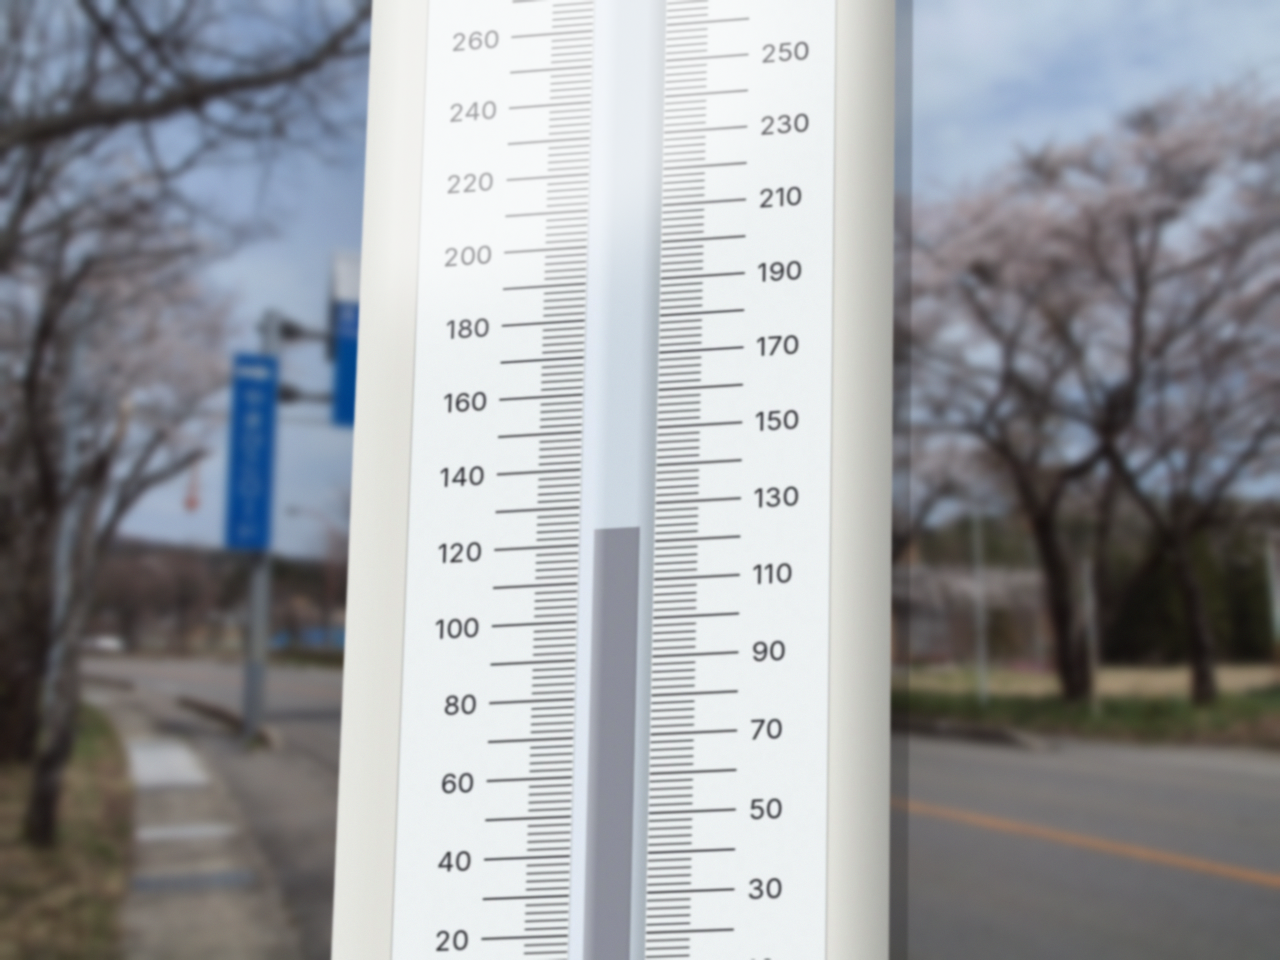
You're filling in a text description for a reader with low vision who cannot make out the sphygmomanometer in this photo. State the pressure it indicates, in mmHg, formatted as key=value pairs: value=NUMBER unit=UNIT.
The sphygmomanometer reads value=124 unit=mmHg
